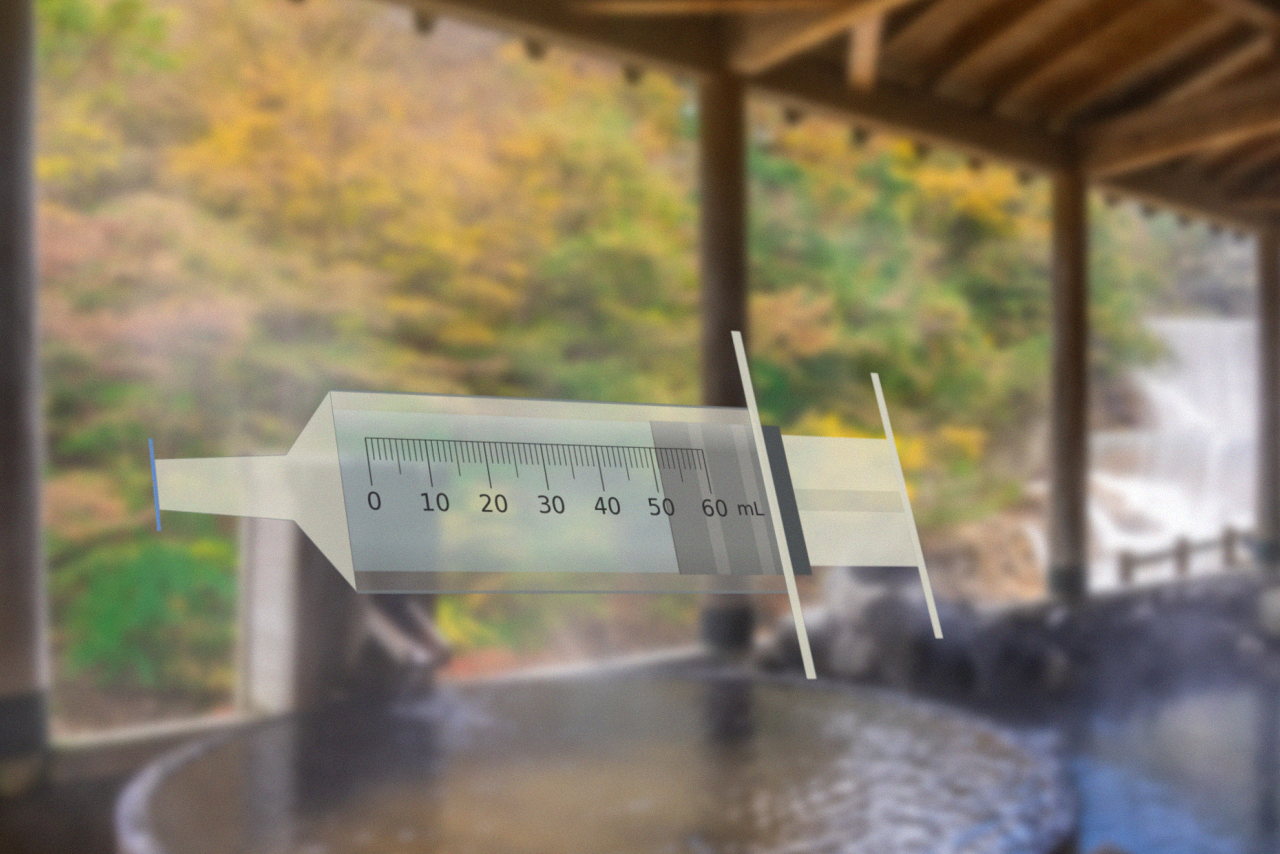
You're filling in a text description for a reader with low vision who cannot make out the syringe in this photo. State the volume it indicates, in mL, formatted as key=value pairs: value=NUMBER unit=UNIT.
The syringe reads value=51 unit=mL
